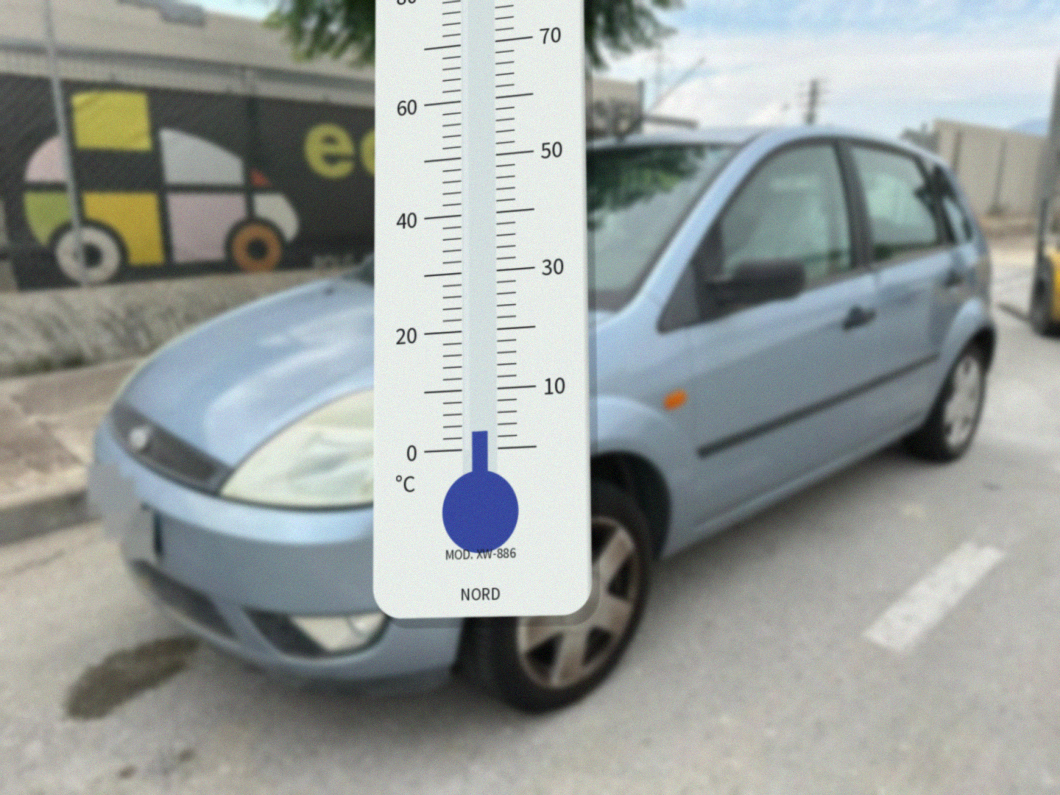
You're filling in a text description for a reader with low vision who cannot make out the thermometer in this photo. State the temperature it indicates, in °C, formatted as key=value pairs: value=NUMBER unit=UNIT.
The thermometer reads value=3 unit=°C
